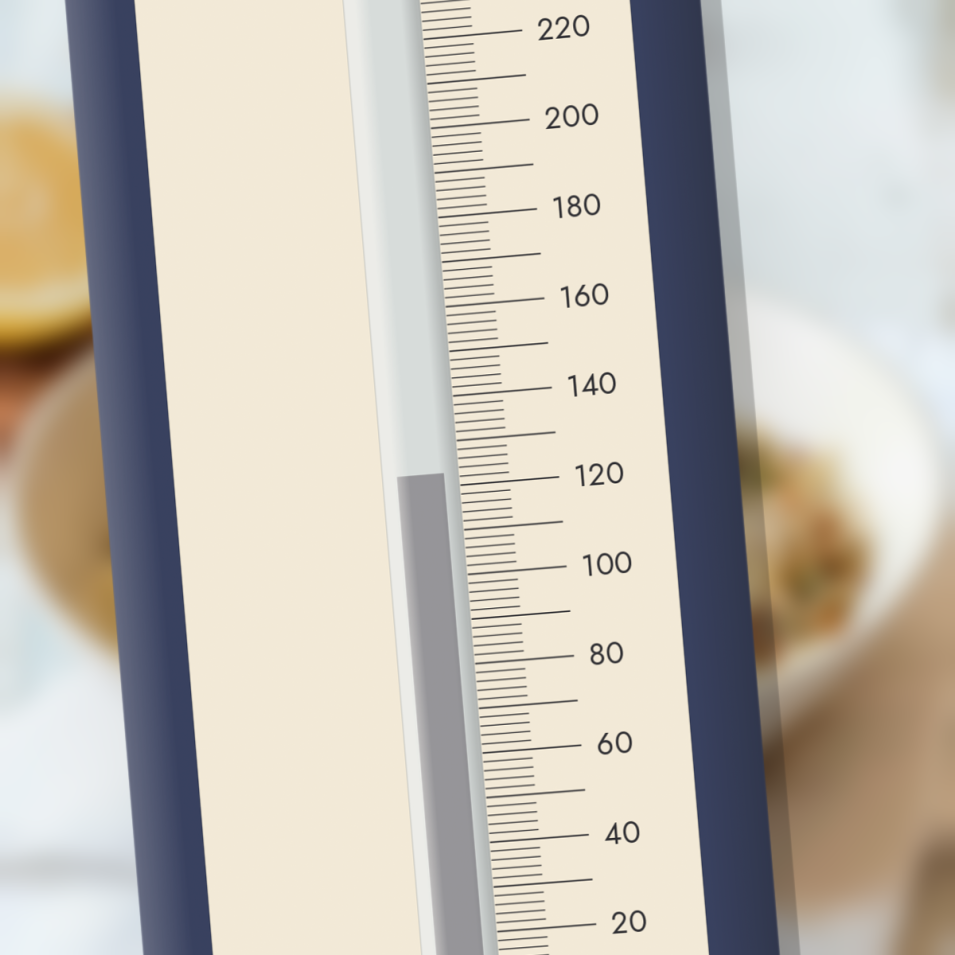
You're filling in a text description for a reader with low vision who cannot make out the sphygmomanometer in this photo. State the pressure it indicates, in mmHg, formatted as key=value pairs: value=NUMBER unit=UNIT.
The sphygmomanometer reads value=123 unit=mmHg
